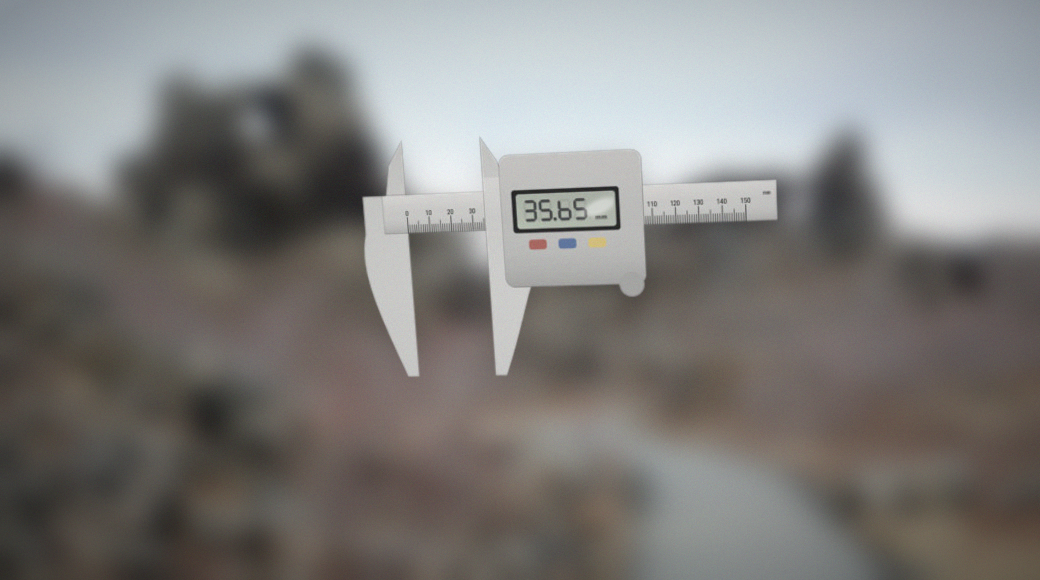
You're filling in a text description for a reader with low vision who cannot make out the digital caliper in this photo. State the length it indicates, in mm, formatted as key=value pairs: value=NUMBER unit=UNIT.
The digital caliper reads value=35.65 unit=mm
